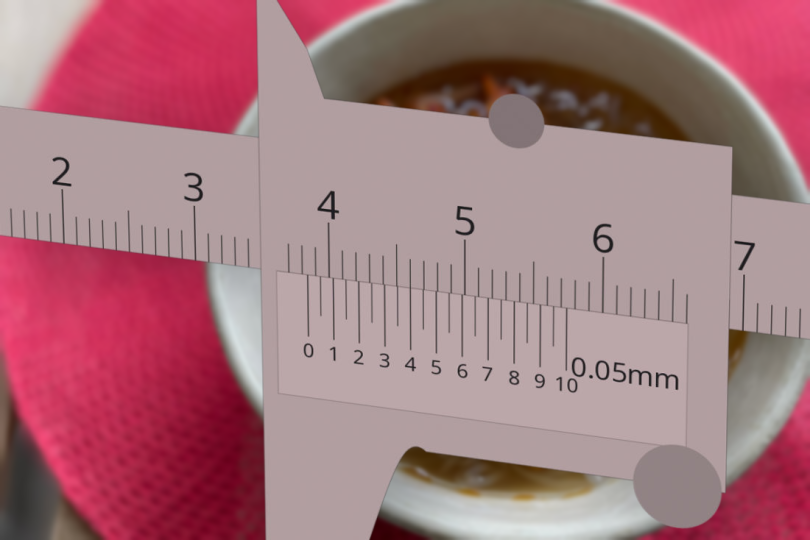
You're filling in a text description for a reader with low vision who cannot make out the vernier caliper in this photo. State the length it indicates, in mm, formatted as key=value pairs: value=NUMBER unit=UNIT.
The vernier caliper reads value=38.4 unit=mm
